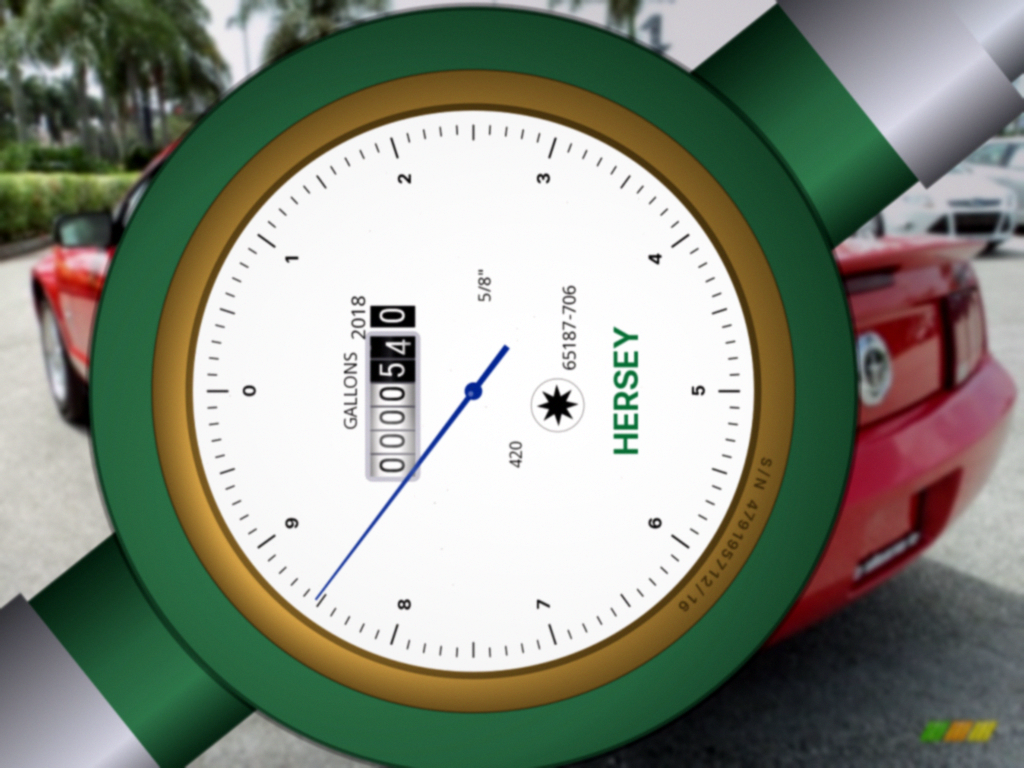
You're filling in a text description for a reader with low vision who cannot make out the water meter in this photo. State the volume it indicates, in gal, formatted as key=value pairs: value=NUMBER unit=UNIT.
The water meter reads value=538.5 unit=gal
